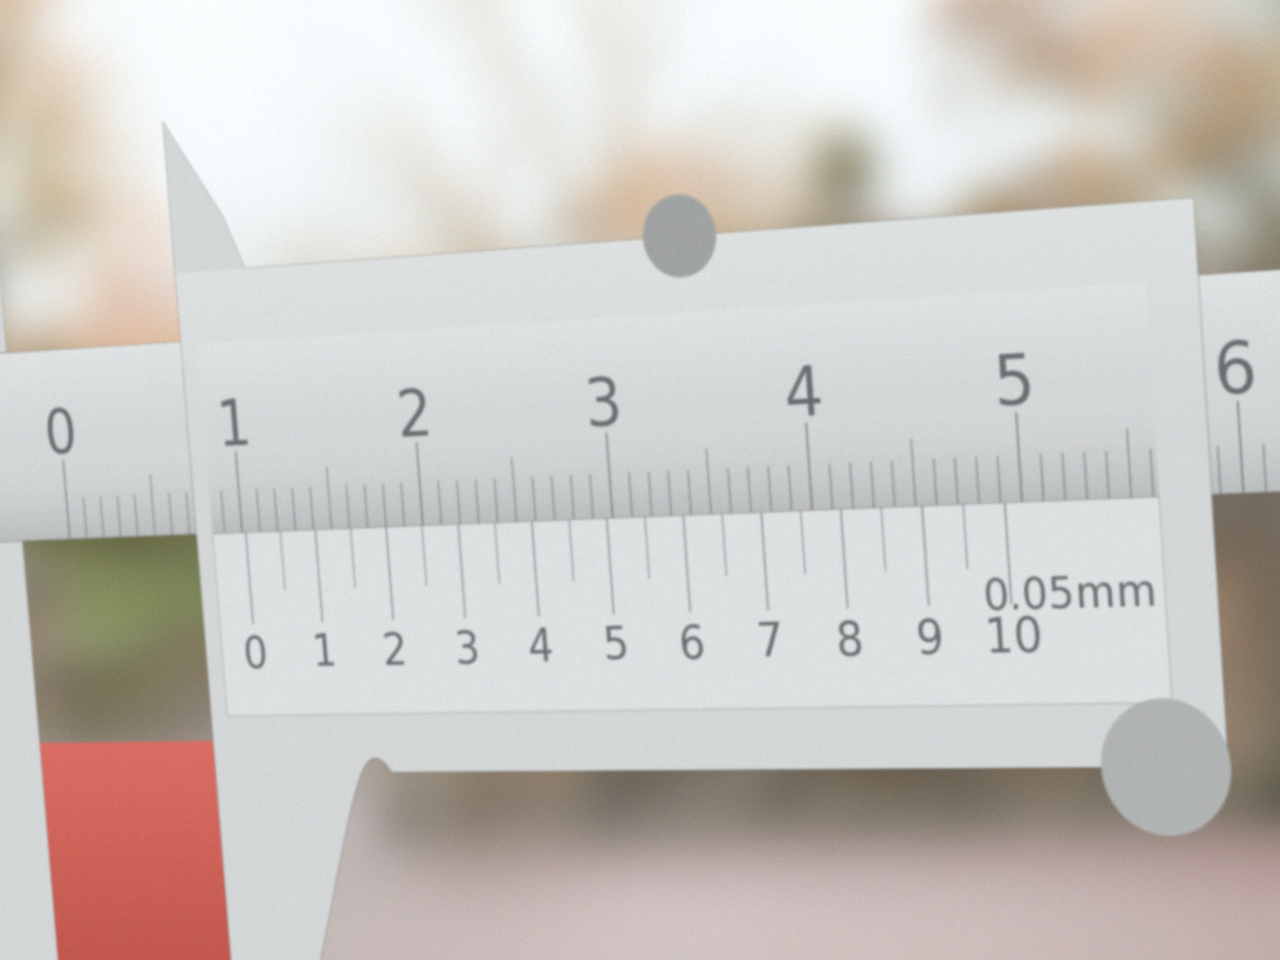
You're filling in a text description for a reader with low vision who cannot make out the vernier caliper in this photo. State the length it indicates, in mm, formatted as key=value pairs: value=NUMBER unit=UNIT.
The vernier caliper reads value=10.2 unit=mm
